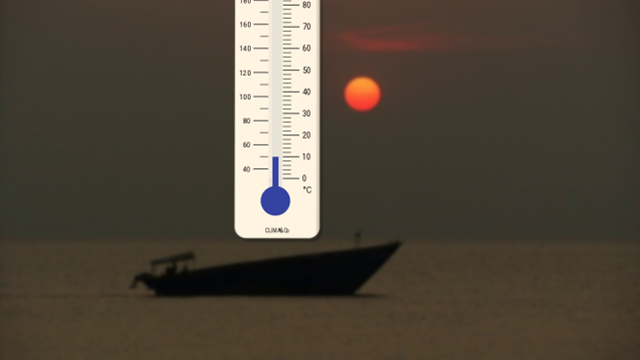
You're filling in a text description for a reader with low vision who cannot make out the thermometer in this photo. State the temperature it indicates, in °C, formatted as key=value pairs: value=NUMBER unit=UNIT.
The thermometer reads value=10 unit=°C
